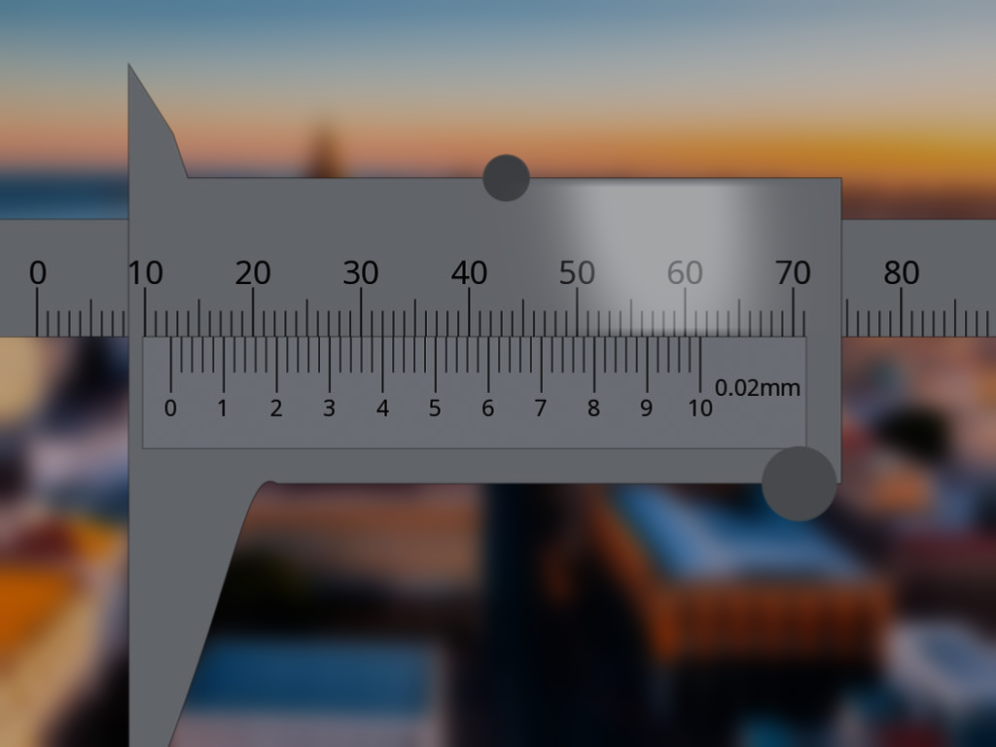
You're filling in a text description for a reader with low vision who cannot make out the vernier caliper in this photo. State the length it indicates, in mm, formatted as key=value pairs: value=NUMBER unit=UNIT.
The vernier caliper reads value=12.4 unit=mm
